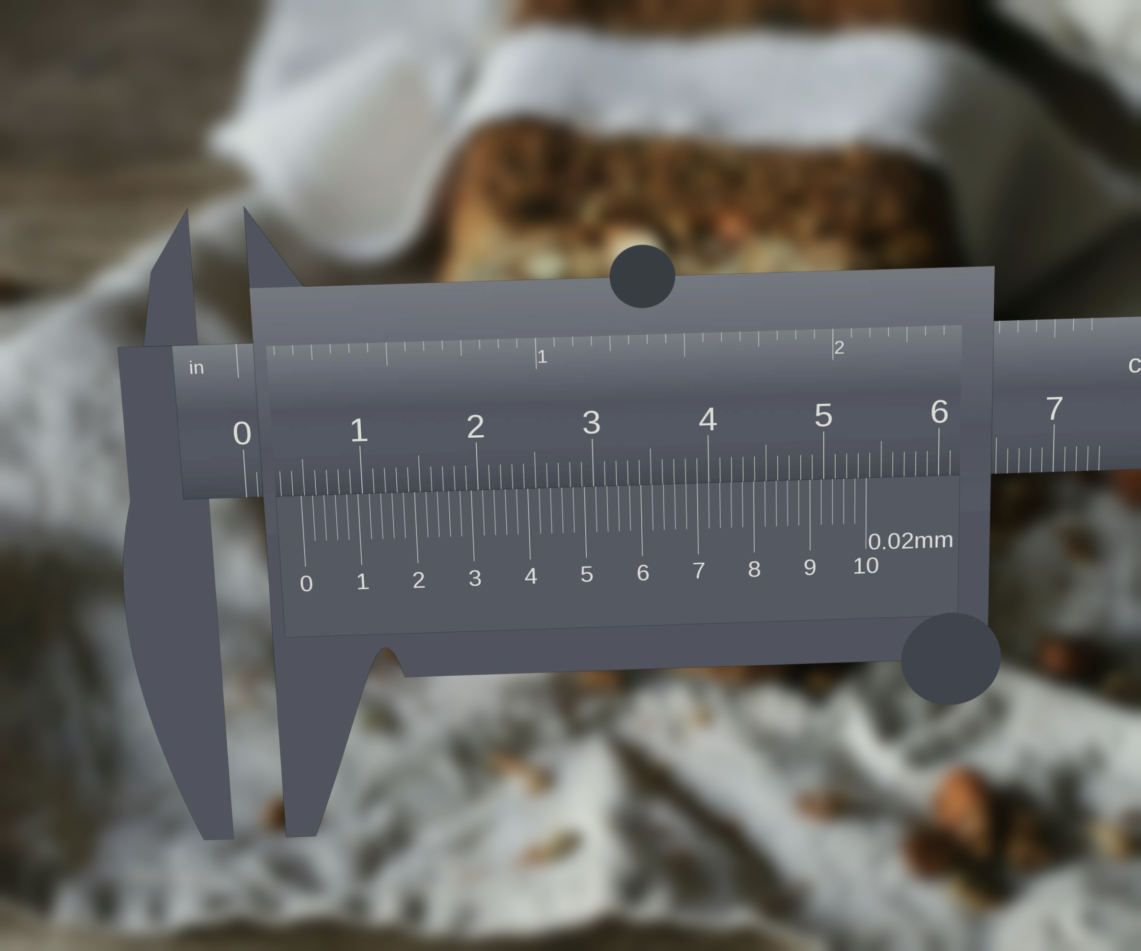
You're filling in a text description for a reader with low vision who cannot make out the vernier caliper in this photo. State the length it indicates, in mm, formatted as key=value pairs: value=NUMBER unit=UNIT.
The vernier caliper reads value=4.7 unit=mm
